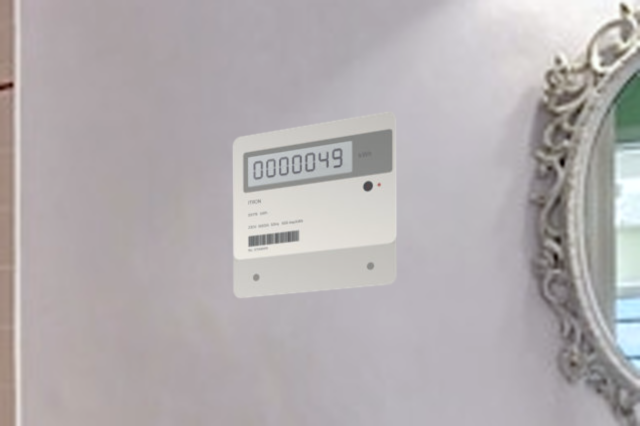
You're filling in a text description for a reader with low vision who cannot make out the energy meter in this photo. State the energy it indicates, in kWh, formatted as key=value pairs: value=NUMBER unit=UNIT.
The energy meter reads value=49 unit=kWh
